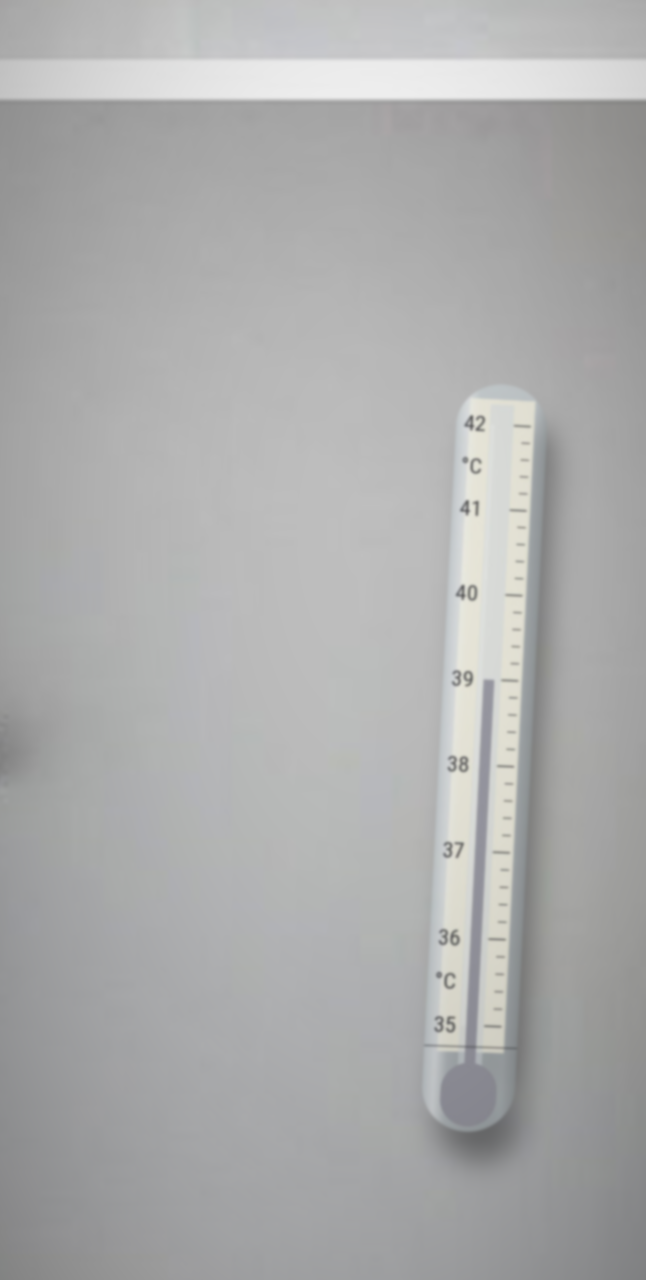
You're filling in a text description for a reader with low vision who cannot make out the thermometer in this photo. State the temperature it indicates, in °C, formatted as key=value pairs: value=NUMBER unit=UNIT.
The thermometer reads value=39 unit=°C
